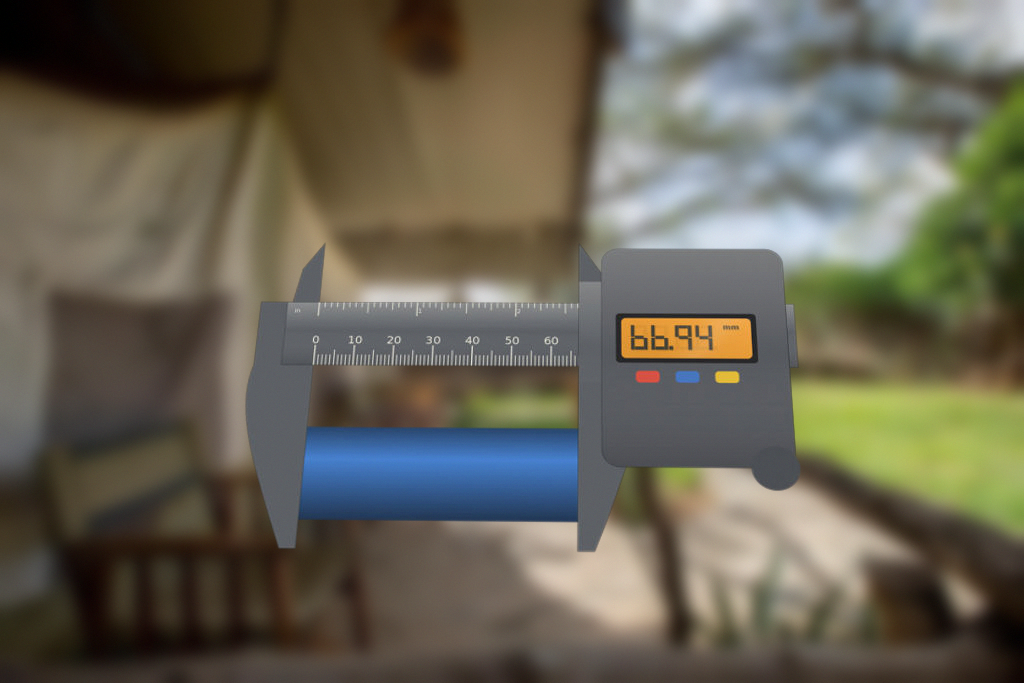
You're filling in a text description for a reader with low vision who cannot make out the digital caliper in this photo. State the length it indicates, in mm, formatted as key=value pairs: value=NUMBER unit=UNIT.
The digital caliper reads value=66.94 unit=mm
